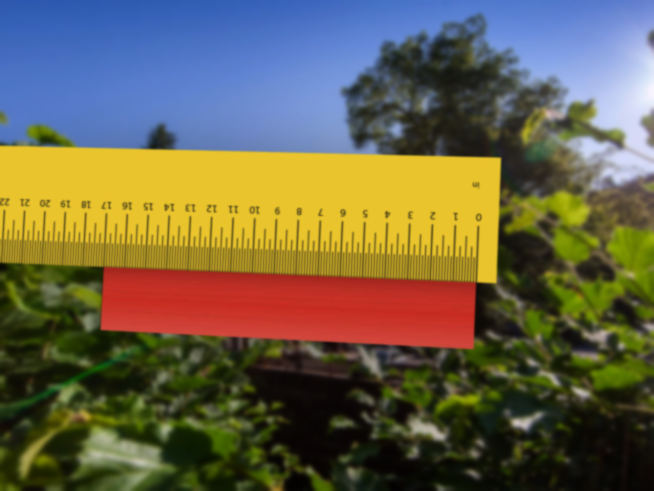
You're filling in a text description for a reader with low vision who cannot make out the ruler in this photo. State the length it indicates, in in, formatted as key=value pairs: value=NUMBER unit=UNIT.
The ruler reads value=17 unit=in
